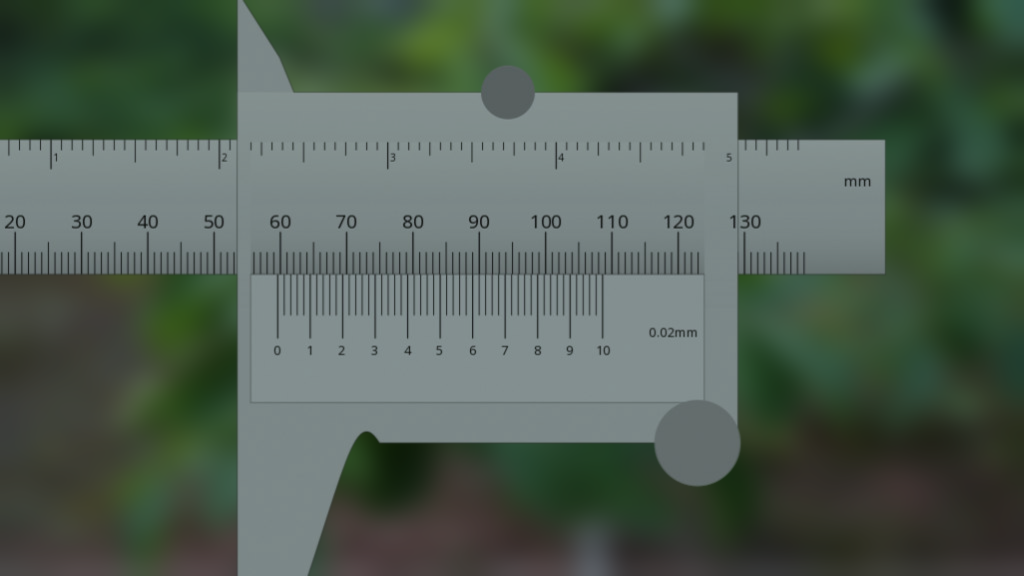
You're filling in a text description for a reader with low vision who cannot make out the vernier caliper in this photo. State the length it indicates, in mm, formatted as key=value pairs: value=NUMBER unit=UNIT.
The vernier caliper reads value=59.6 unit=mm
